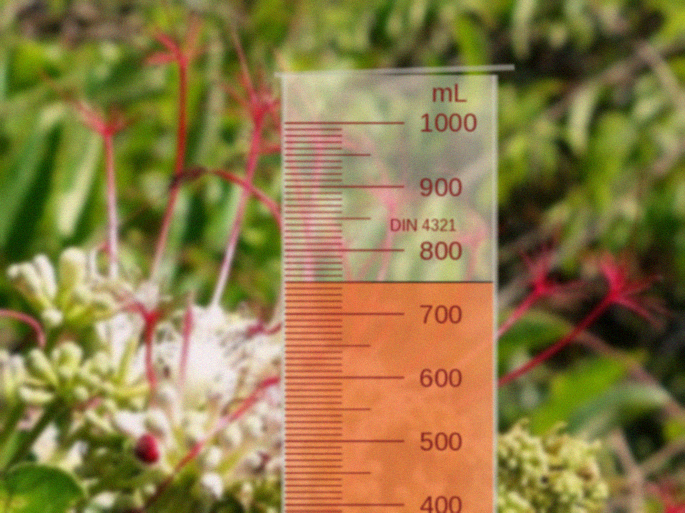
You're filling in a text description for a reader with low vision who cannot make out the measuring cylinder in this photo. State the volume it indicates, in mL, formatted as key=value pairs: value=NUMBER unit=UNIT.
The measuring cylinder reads value=750 unit=mL
